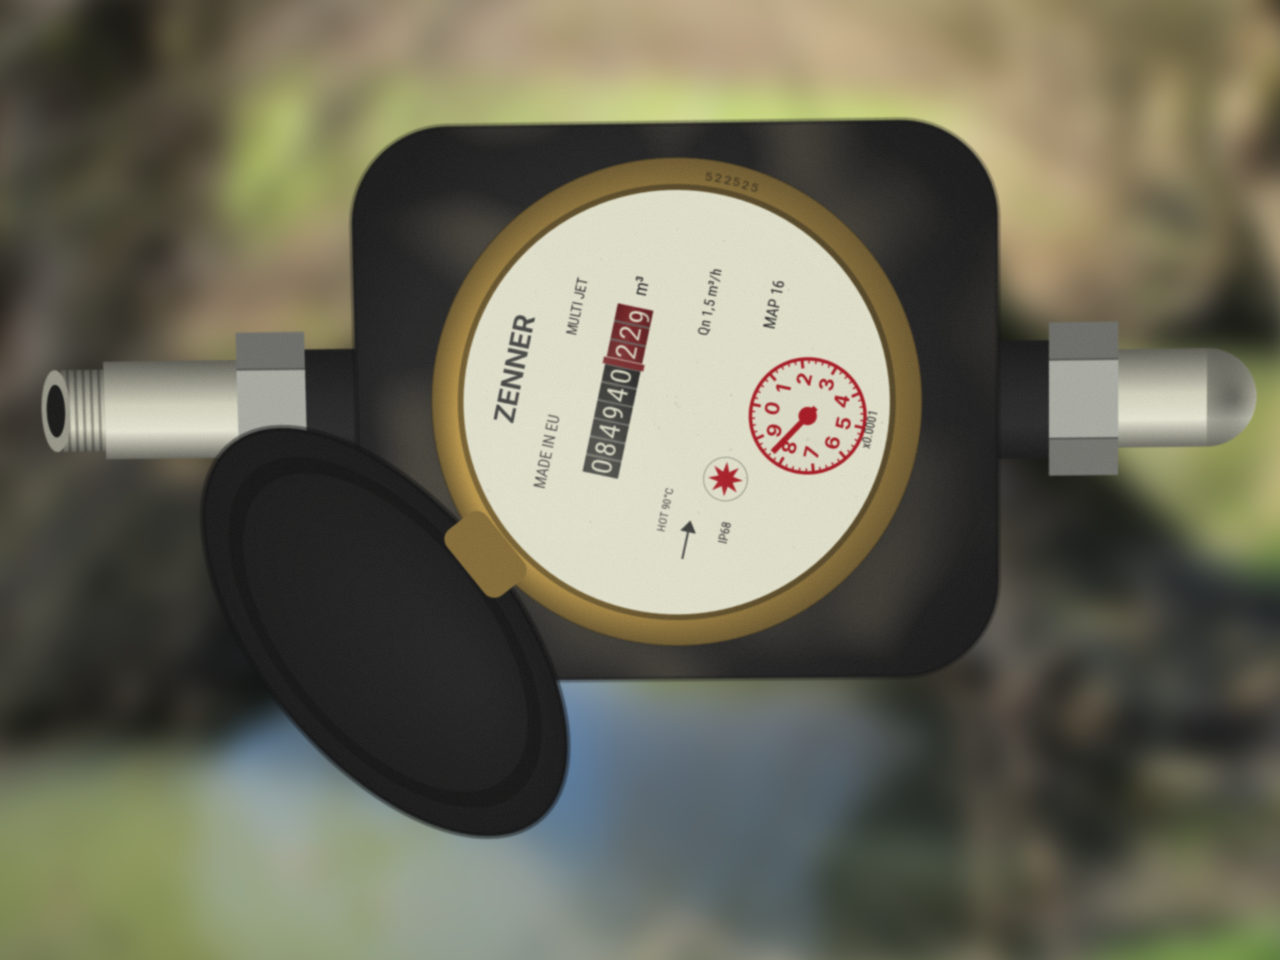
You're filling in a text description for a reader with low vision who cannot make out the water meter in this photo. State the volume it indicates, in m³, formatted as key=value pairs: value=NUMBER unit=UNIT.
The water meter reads value=84940.2288 unit=m³
